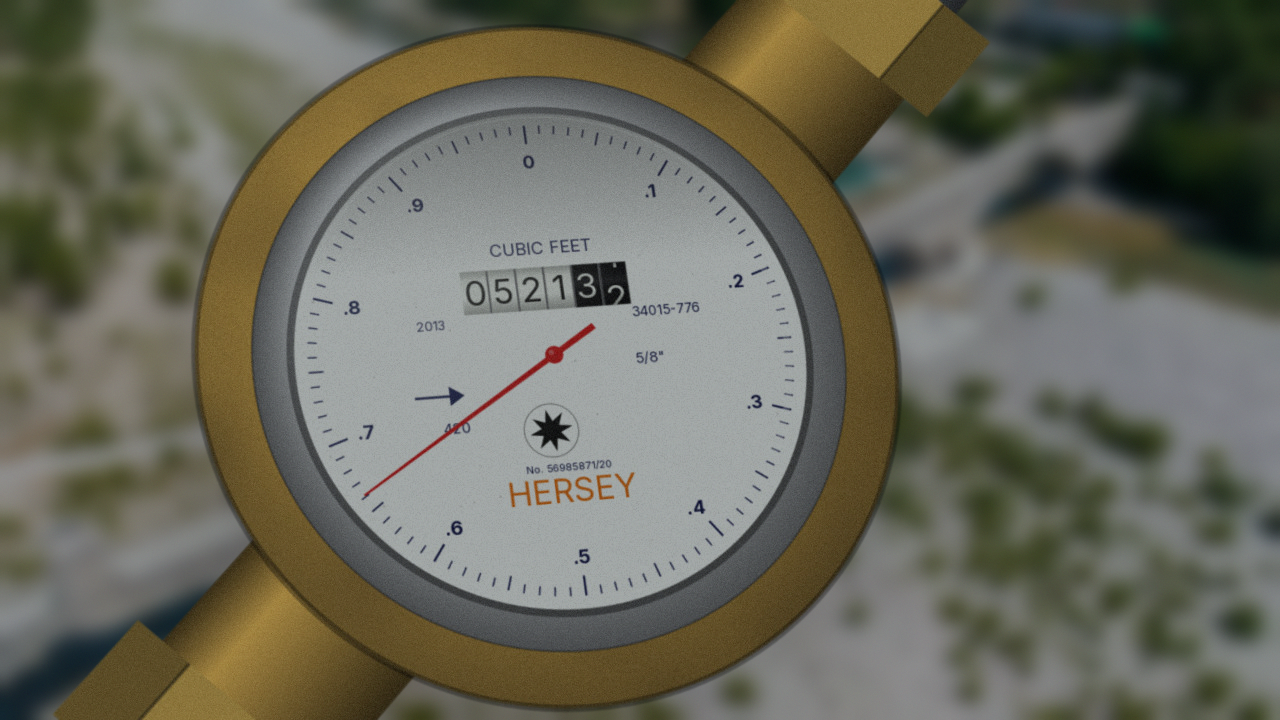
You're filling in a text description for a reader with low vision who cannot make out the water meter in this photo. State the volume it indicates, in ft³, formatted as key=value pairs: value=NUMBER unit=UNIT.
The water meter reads value=52131.66 unit=ft³
